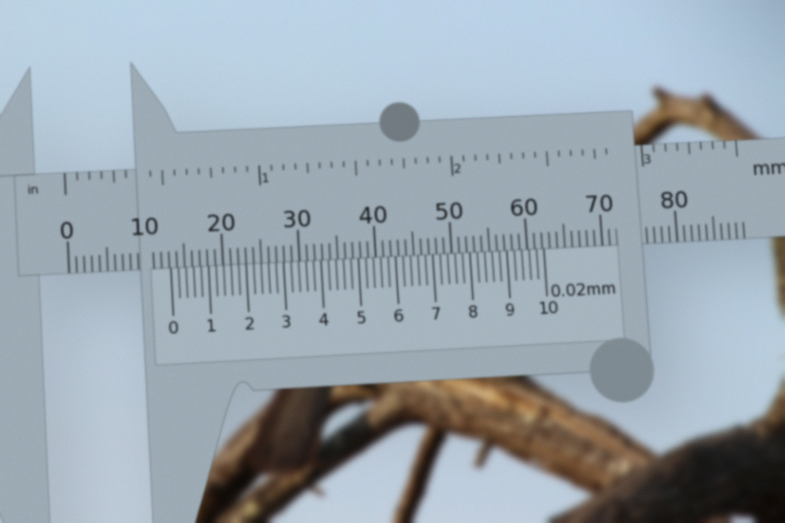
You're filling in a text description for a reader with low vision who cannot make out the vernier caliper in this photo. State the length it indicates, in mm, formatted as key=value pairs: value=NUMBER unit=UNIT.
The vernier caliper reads value=13.2 unit=mm
